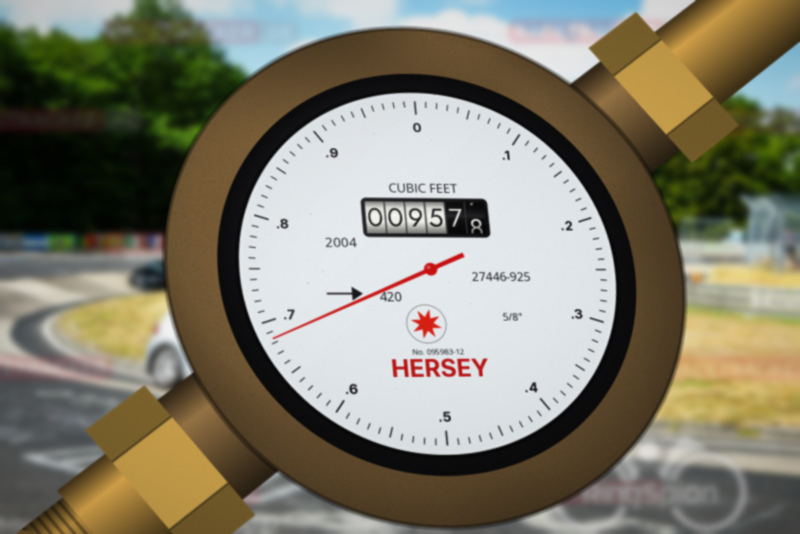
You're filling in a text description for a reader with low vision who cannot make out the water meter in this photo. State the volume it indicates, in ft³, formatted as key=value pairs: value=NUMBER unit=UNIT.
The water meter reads value=9577.68 unit=ft³
